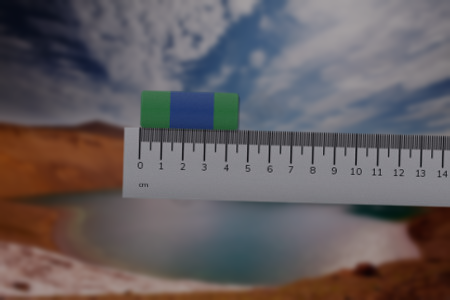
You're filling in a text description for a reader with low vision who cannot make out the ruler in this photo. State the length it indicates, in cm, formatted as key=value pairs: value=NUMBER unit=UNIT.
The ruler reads value=4.5 unit=cm
